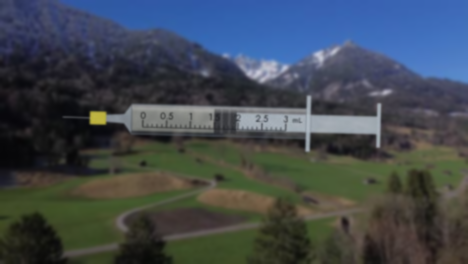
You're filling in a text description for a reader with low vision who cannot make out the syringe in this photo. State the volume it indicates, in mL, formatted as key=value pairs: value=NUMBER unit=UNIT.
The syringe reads value=1.5 unit=mL
